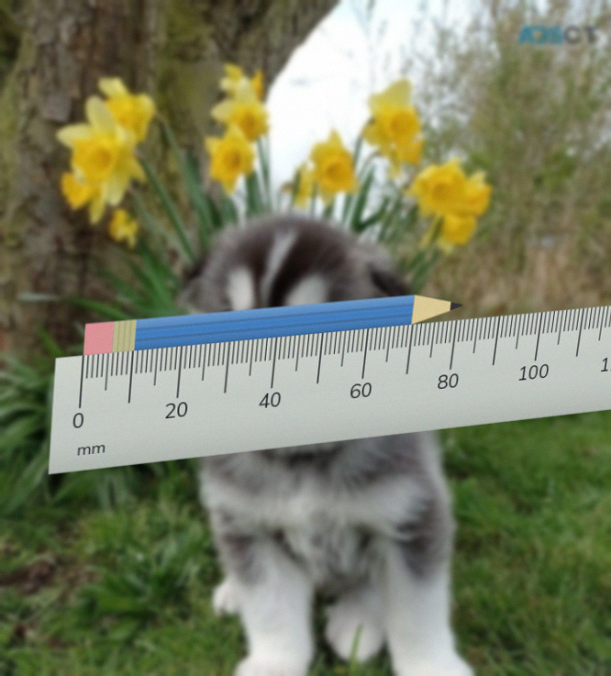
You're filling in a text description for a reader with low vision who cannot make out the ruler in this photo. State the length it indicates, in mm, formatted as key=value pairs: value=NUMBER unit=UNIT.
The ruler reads value=81 unit=mm
